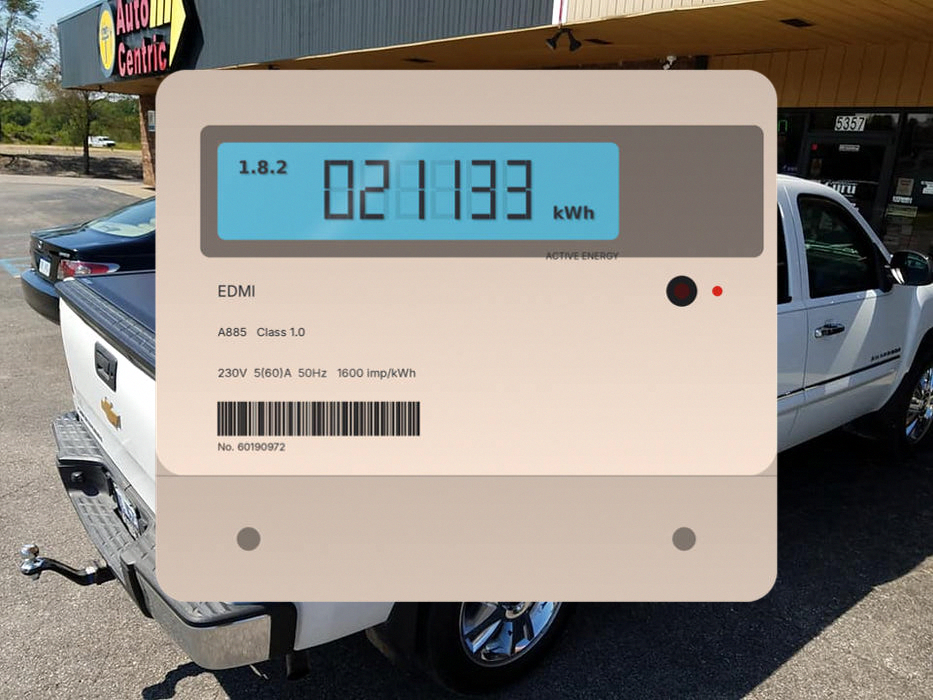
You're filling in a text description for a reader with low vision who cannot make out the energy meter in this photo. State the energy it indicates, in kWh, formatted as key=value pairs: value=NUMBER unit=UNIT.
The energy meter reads value=21133 unit=kWh
